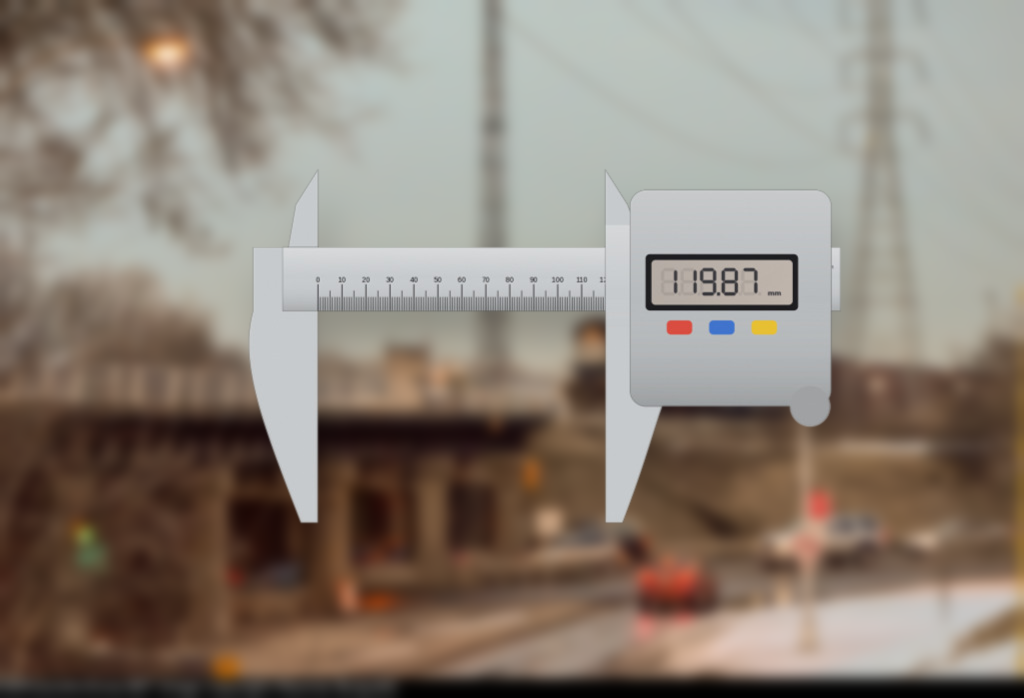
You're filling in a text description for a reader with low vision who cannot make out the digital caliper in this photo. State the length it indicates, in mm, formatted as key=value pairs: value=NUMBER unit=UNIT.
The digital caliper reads value=119.87 unit=mm
